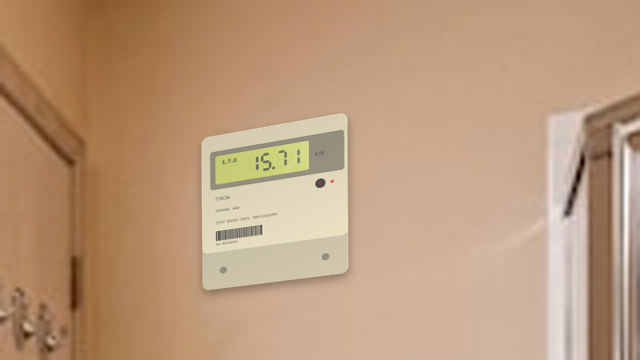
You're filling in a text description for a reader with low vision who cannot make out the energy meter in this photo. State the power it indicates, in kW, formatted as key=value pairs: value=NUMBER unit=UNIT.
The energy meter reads value=15.71 unit=kW
